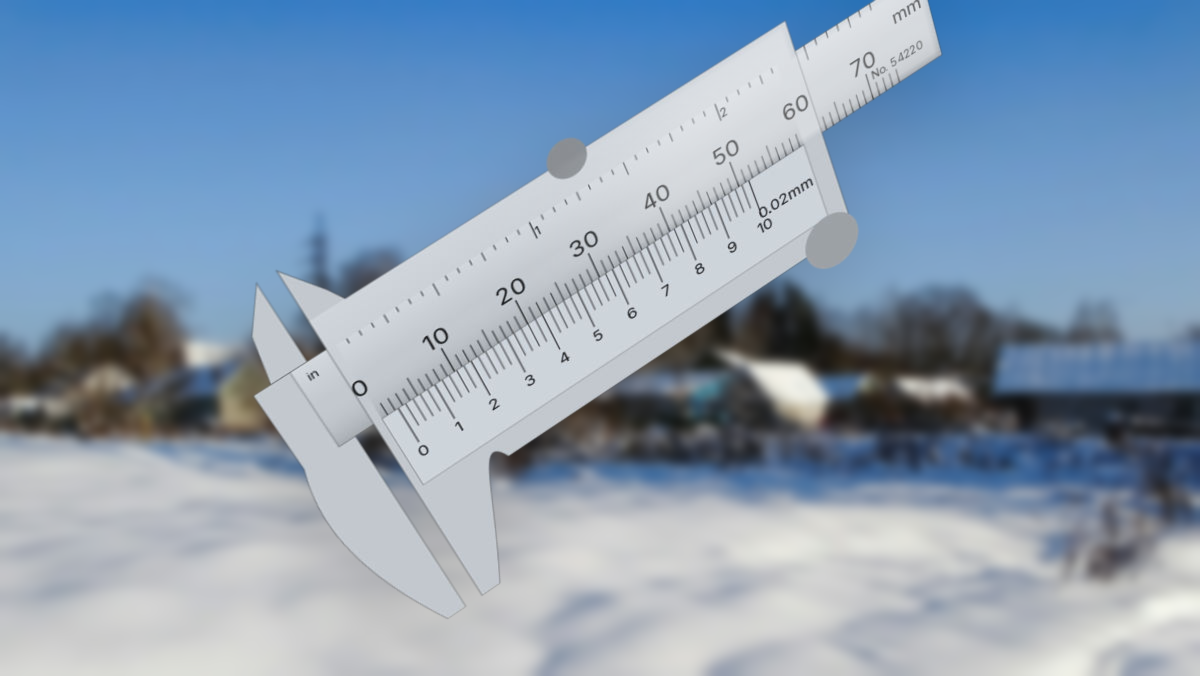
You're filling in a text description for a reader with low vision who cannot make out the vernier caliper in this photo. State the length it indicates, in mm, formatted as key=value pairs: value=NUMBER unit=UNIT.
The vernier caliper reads value=2.4 unit=mm
